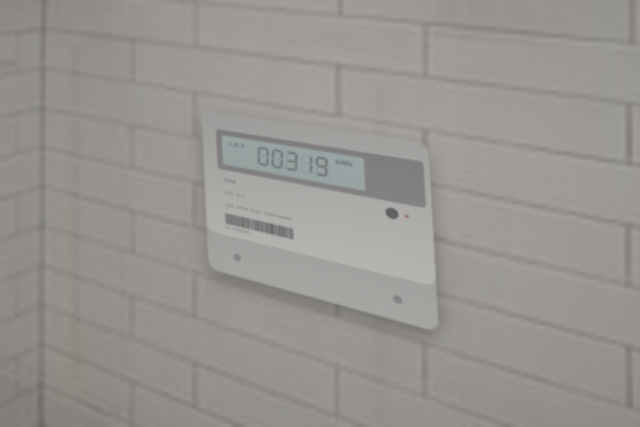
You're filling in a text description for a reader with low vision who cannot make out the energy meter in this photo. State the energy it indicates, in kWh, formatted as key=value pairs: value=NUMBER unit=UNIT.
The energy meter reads value=319 unit=kWh
